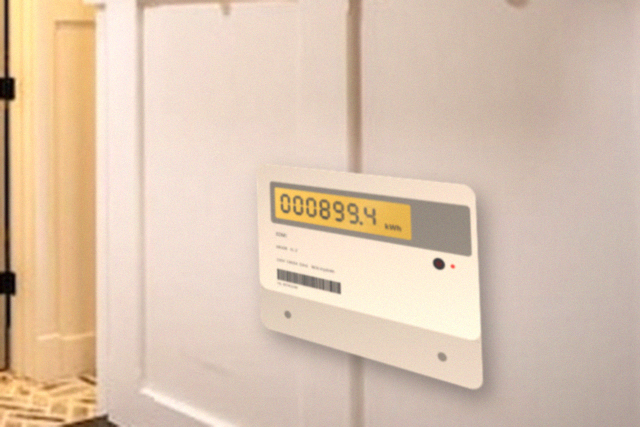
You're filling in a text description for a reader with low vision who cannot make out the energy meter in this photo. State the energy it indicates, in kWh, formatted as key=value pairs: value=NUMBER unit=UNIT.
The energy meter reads value=899.4 unit=kWh
